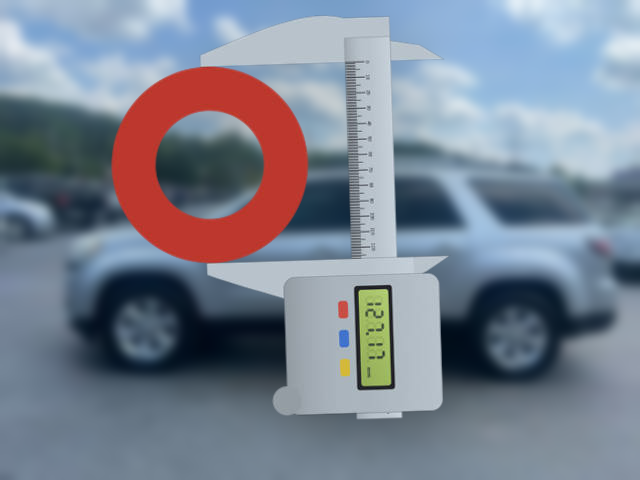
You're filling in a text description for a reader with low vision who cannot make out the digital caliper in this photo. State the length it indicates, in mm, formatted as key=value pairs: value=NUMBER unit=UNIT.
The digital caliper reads value=127.17 unit=mm
